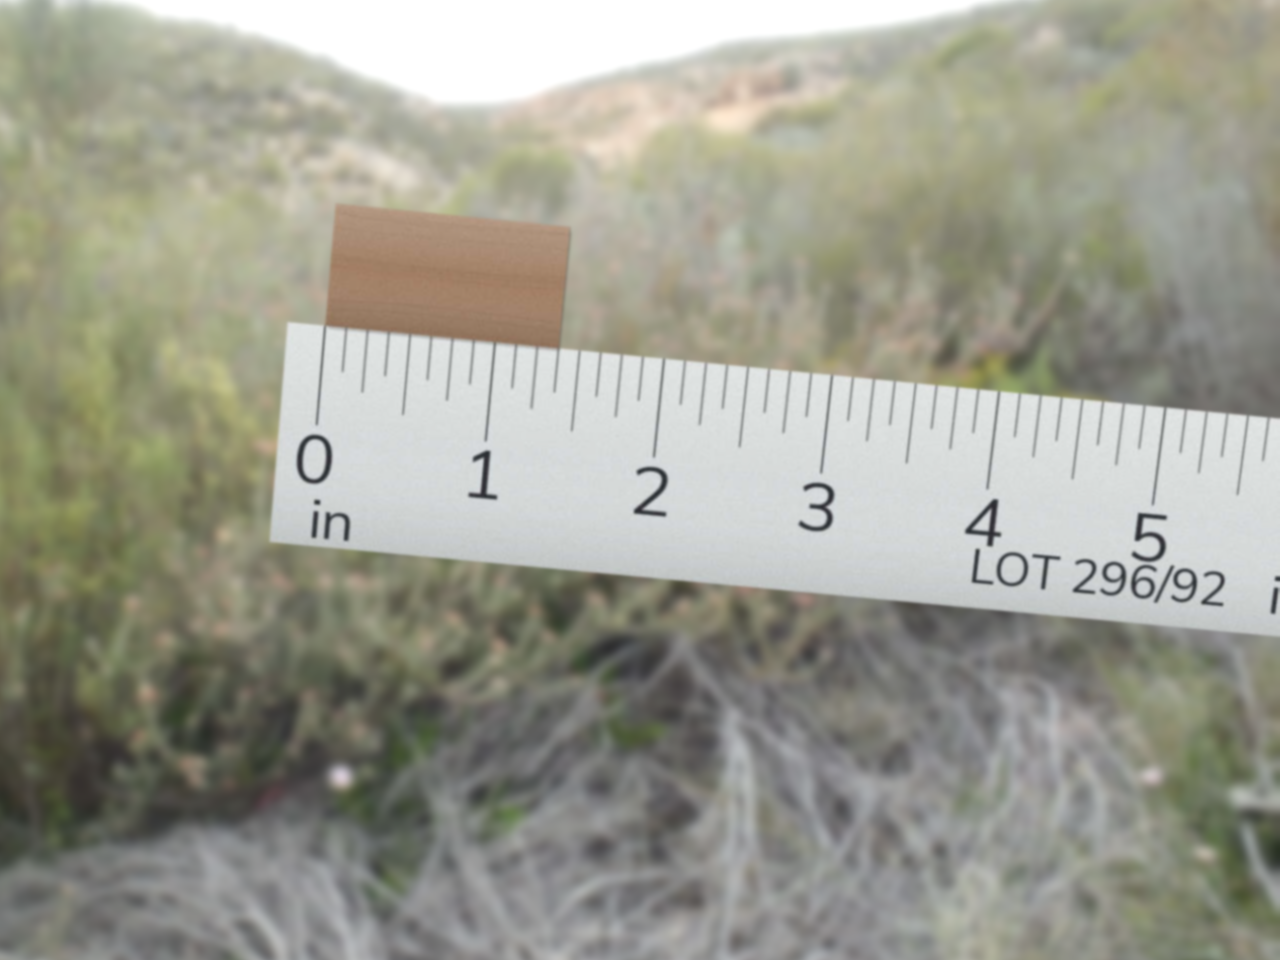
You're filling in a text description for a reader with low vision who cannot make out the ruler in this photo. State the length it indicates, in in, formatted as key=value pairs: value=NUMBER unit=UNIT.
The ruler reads value=1.375 unit=in
